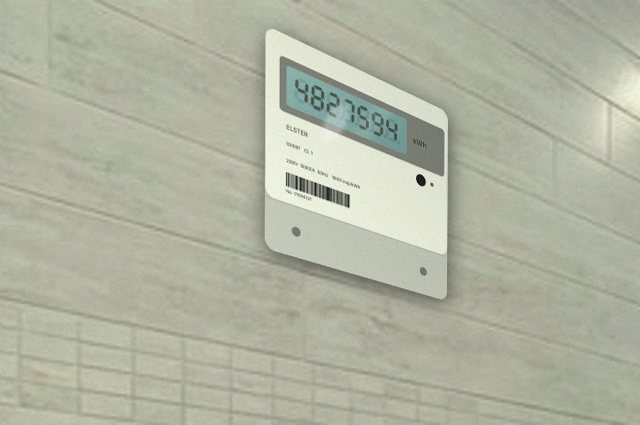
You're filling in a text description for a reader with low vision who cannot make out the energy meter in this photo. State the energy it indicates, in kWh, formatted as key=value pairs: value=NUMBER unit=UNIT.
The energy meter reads value=4827594 unit=kWh
